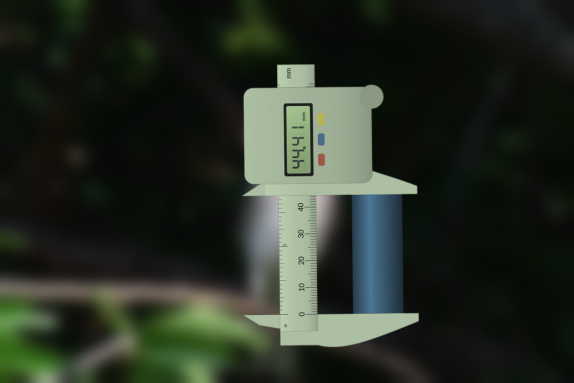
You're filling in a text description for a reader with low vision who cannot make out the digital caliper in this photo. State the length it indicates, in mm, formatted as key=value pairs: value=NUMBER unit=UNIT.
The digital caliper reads value=44.41 unit=mm
